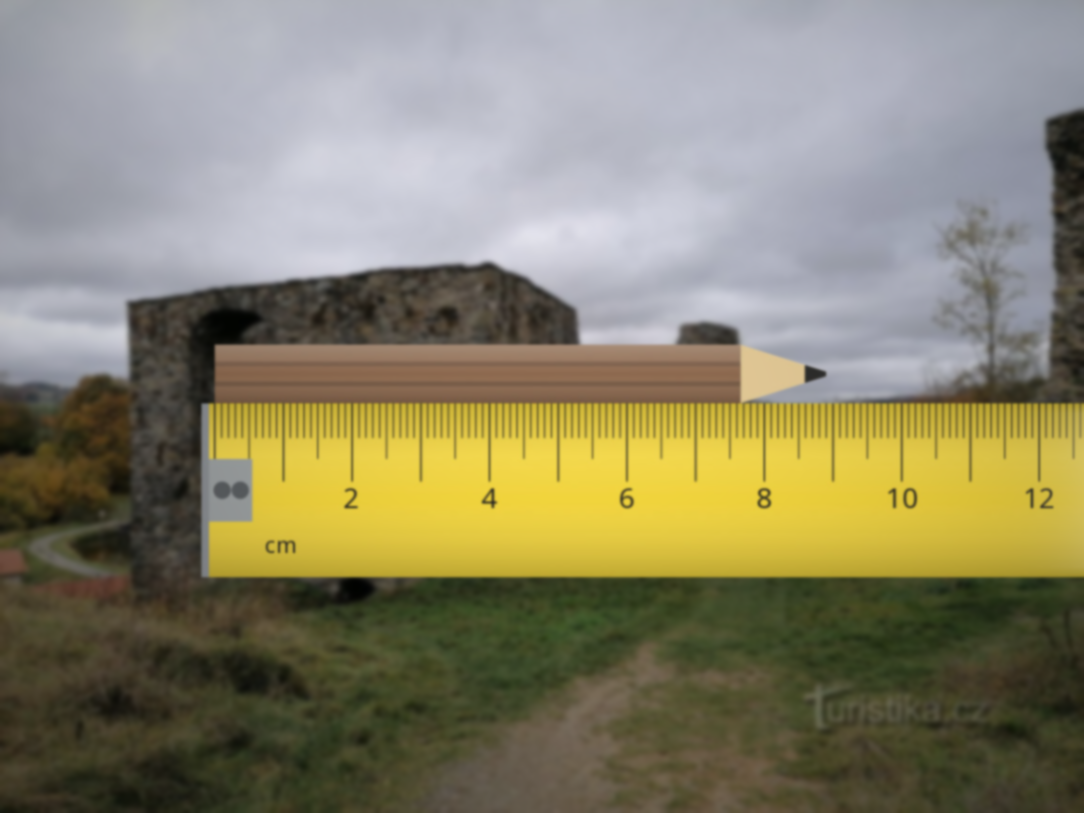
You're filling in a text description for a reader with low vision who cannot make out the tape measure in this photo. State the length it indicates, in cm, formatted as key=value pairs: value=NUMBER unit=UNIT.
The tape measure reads value=8.9 unit=cm
